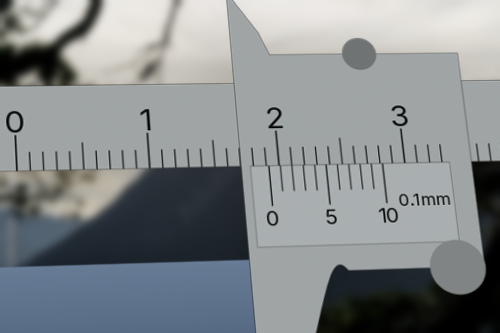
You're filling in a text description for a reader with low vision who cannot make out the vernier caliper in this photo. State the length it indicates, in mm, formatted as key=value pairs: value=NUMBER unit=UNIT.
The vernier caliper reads value=19.2 unit=mm
